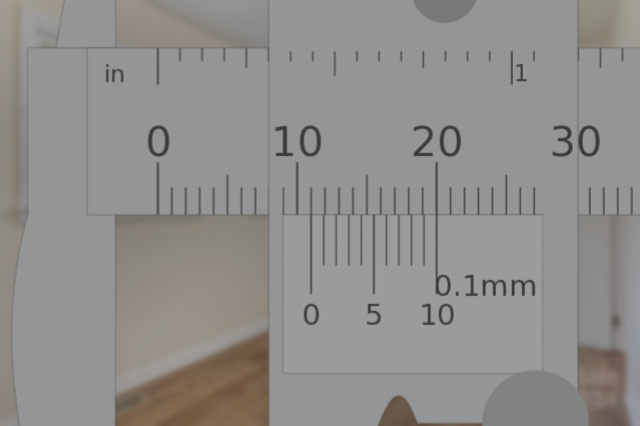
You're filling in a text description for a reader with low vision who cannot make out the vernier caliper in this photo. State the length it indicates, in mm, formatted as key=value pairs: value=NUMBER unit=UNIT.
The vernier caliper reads value=11.0 unit=mm
